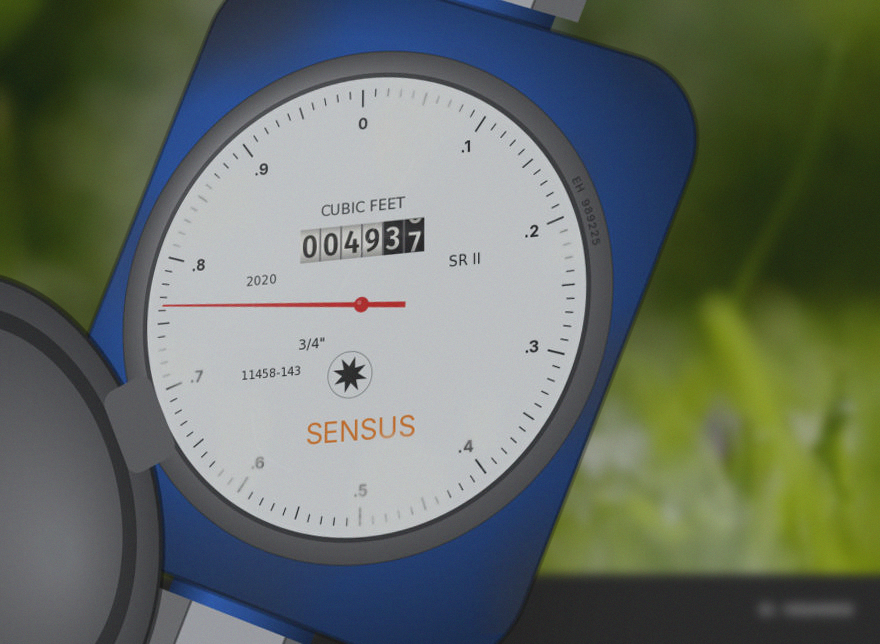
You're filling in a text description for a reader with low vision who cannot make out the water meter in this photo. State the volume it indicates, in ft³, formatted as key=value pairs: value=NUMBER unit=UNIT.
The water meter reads value=4936.76 unit=ft³
